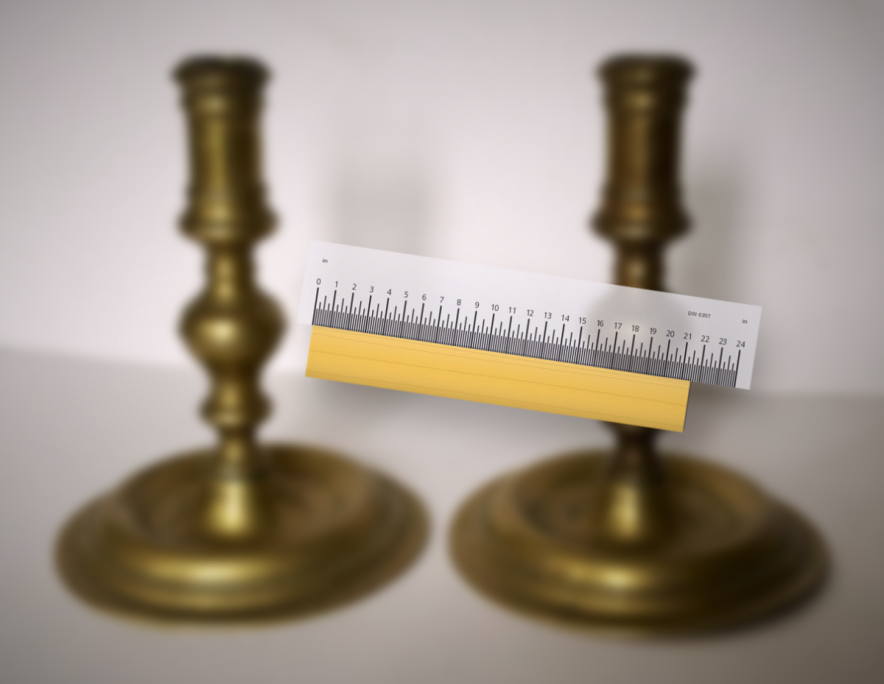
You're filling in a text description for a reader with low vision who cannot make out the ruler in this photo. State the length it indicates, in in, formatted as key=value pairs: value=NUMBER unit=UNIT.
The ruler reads value=21.5 unit=in
